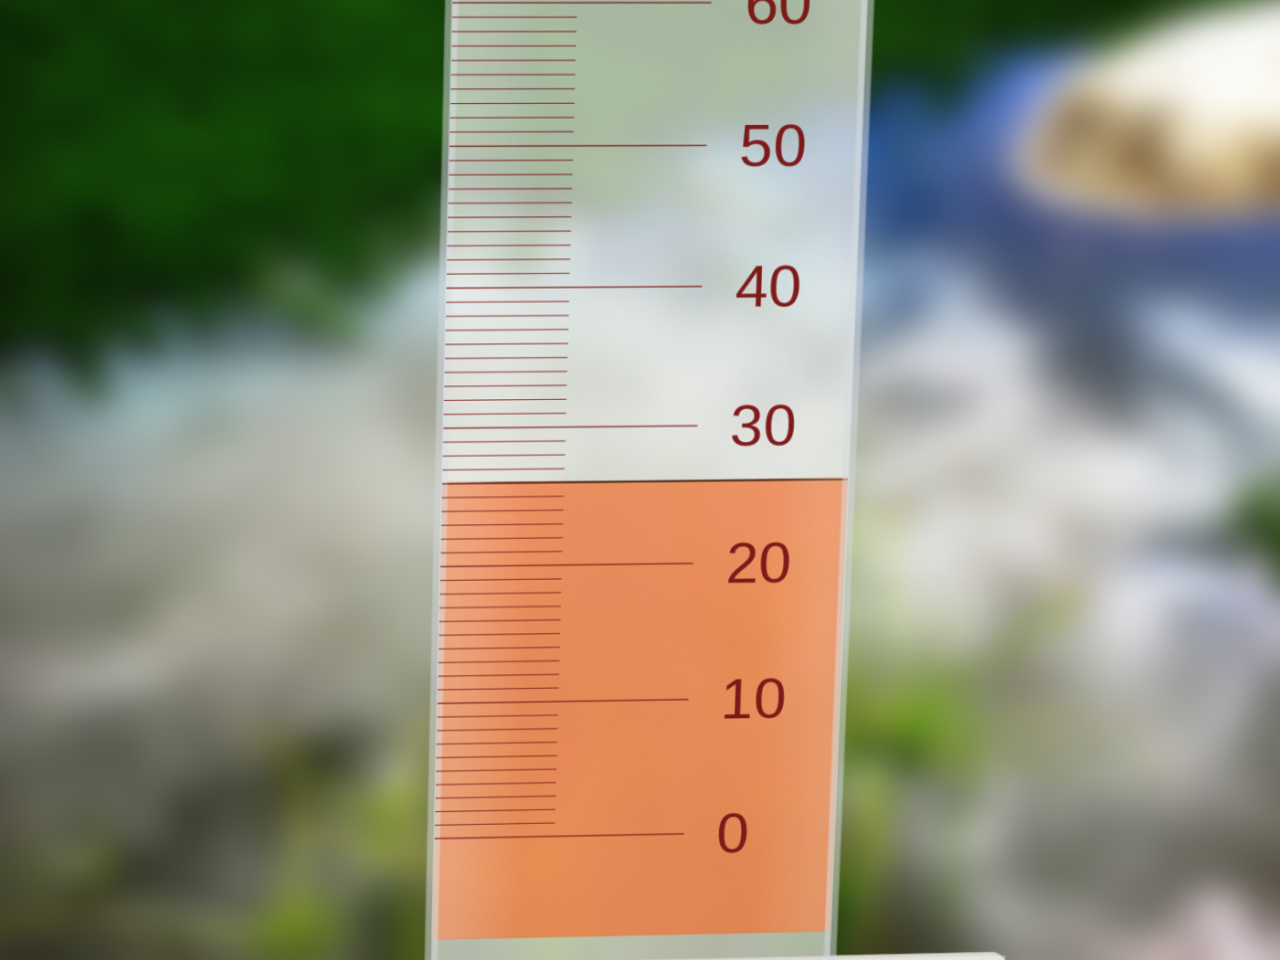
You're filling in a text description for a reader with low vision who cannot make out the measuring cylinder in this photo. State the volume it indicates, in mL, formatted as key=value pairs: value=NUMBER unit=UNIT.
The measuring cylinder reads value=26 unit=mL
